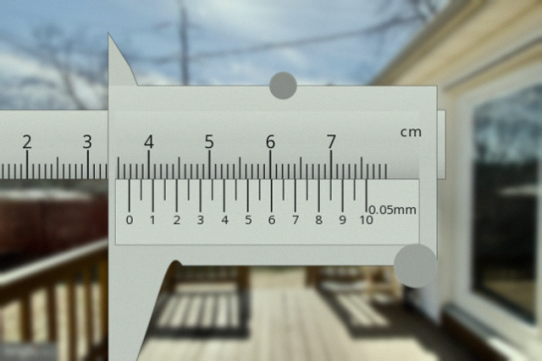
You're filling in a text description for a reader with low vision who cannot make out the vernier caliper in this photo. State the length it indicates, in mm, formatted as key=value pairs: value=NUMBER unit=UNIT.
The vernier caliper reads value=36.8 unit=mm
